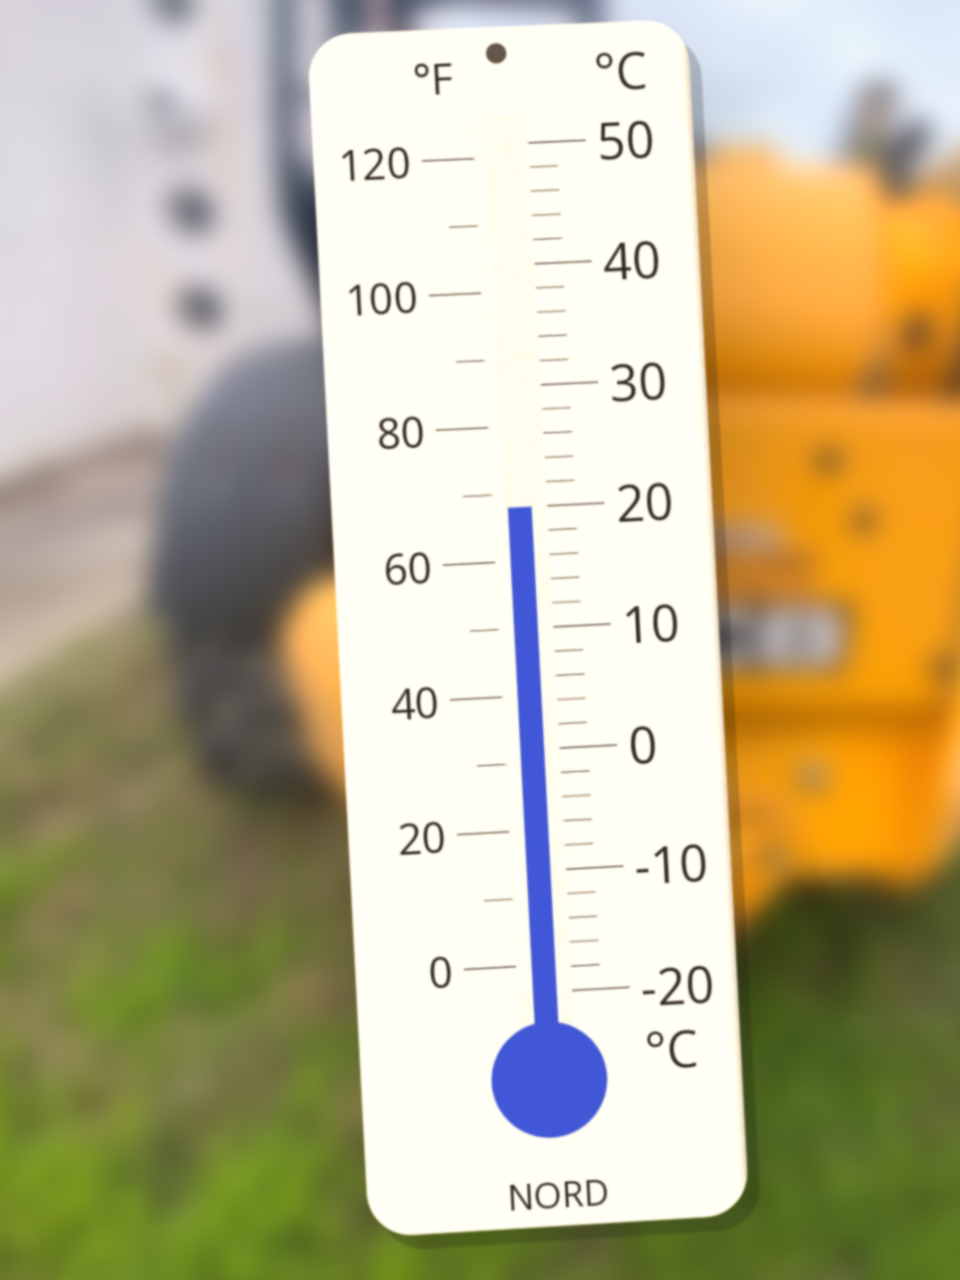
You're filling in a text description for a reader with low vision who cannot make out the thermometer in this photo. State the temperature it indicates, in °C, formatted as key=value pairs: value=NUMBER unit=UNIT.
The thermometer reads value=20 unit=°C
